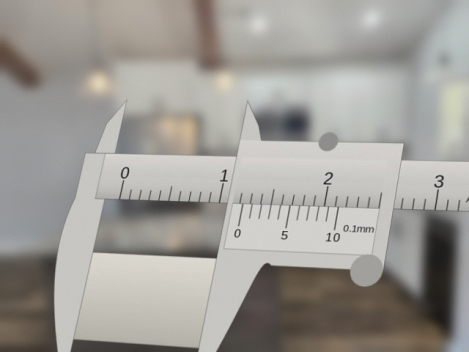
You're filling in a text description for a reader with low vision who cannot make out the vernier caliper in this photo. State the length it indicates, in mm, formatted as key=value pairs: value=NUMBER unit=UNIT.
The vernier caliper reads value=12.3 unit=mm
